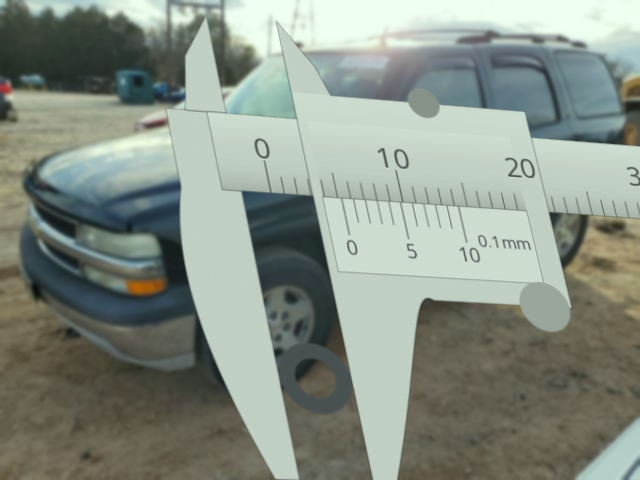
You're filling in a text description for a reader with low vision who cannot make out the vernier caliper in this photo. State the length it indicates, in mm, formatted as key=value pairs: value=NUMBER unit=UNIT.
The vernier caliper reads value=5.3 unit=mm
